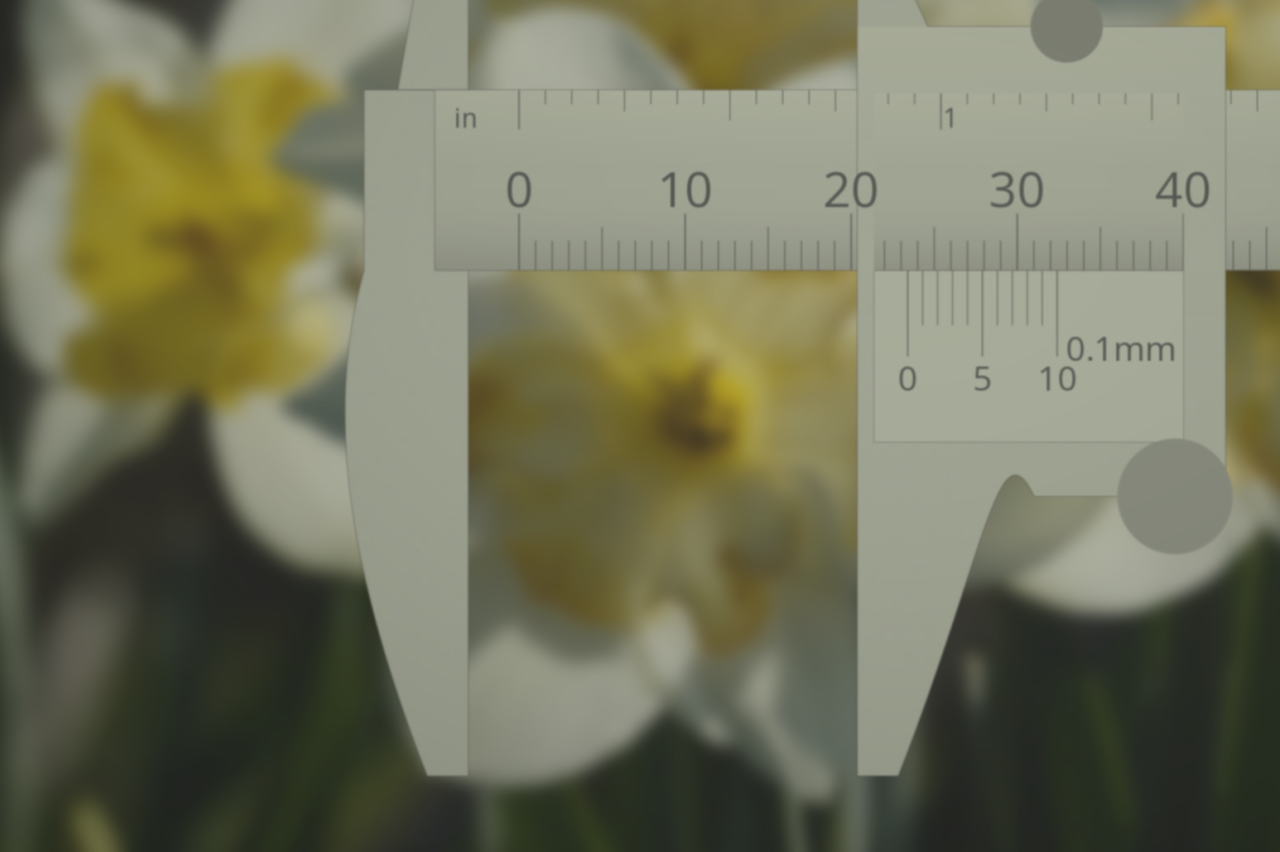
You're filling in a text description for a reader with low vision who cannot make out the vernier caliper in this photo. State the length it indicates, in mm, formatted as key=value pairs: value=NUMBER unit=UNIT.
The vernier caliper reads value=23.4 unit=mm
